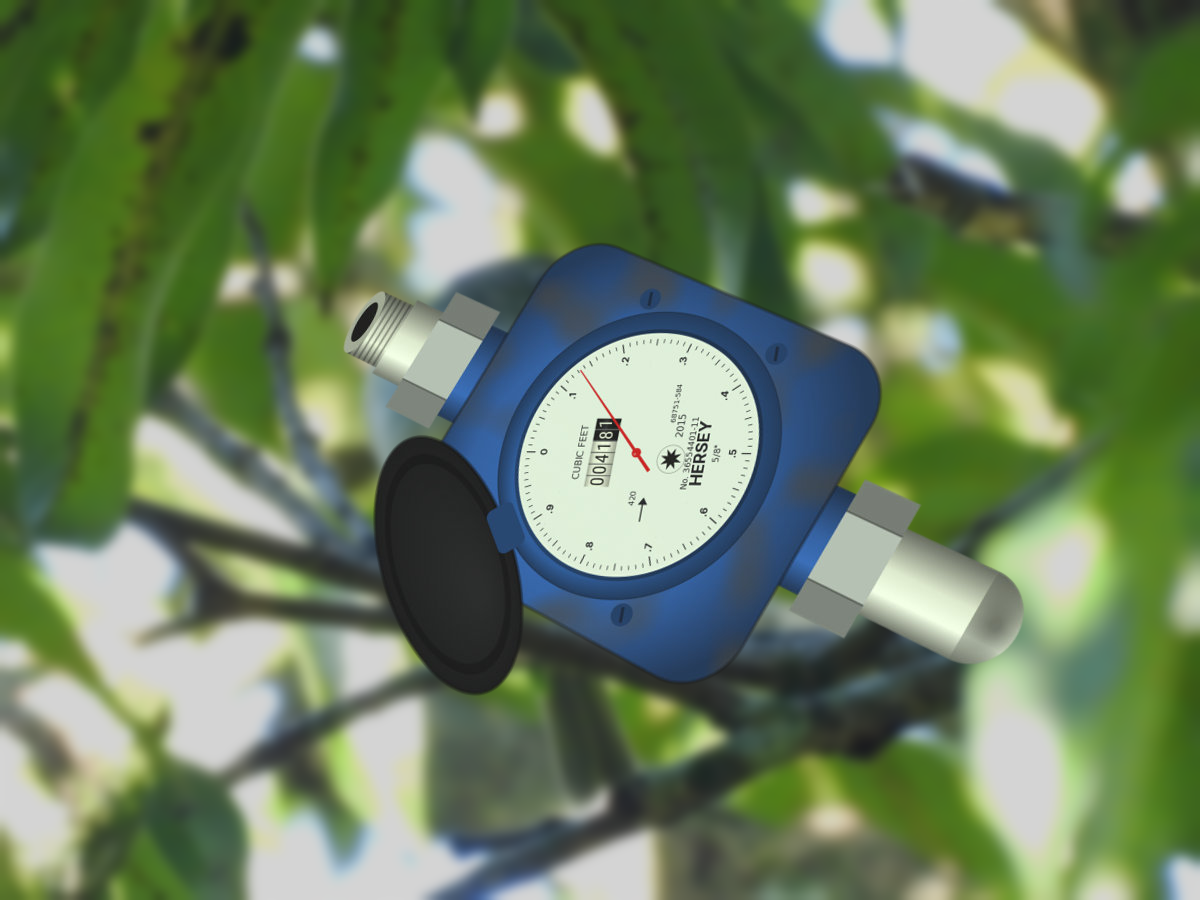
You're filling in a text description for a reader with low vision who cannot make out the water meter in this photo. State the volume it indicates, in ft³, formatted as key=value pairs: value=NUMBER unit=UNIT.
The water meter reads value=4181.13 unit=ft³
